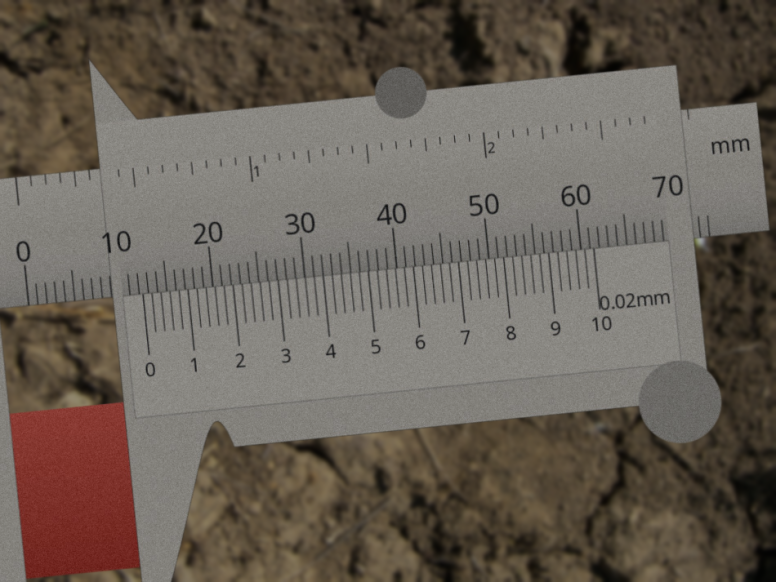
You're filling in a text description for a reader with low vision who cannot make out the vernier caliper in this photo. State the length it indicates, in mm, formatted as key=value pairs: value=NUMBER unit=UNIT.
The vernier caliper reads value=12.4 unit=mm
